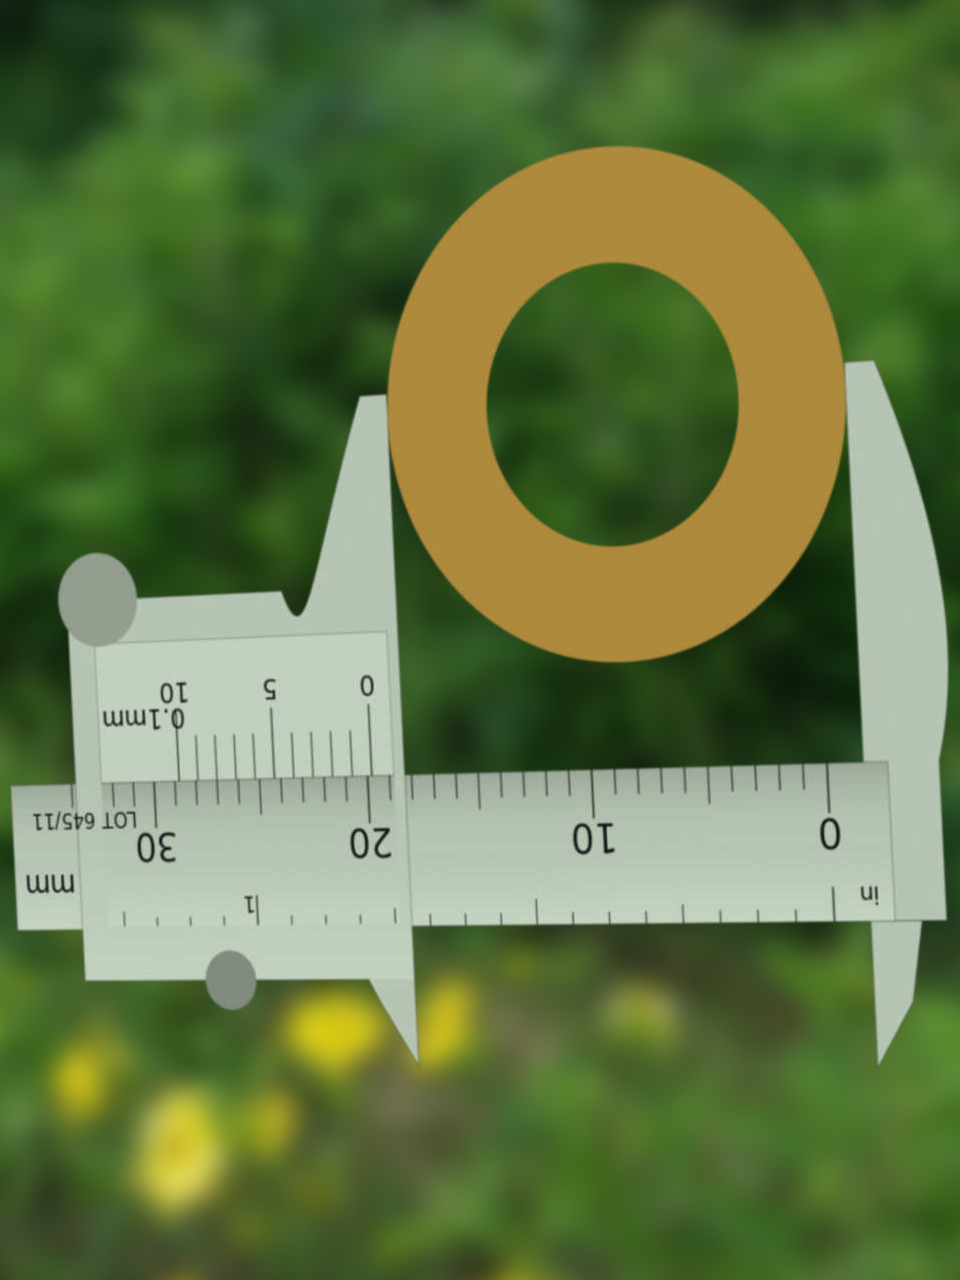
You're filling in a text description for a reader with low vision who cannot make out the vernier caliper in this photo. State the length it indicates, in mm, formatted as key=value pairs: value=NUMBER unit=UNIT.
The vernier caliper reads value=19.8 unit=mm
